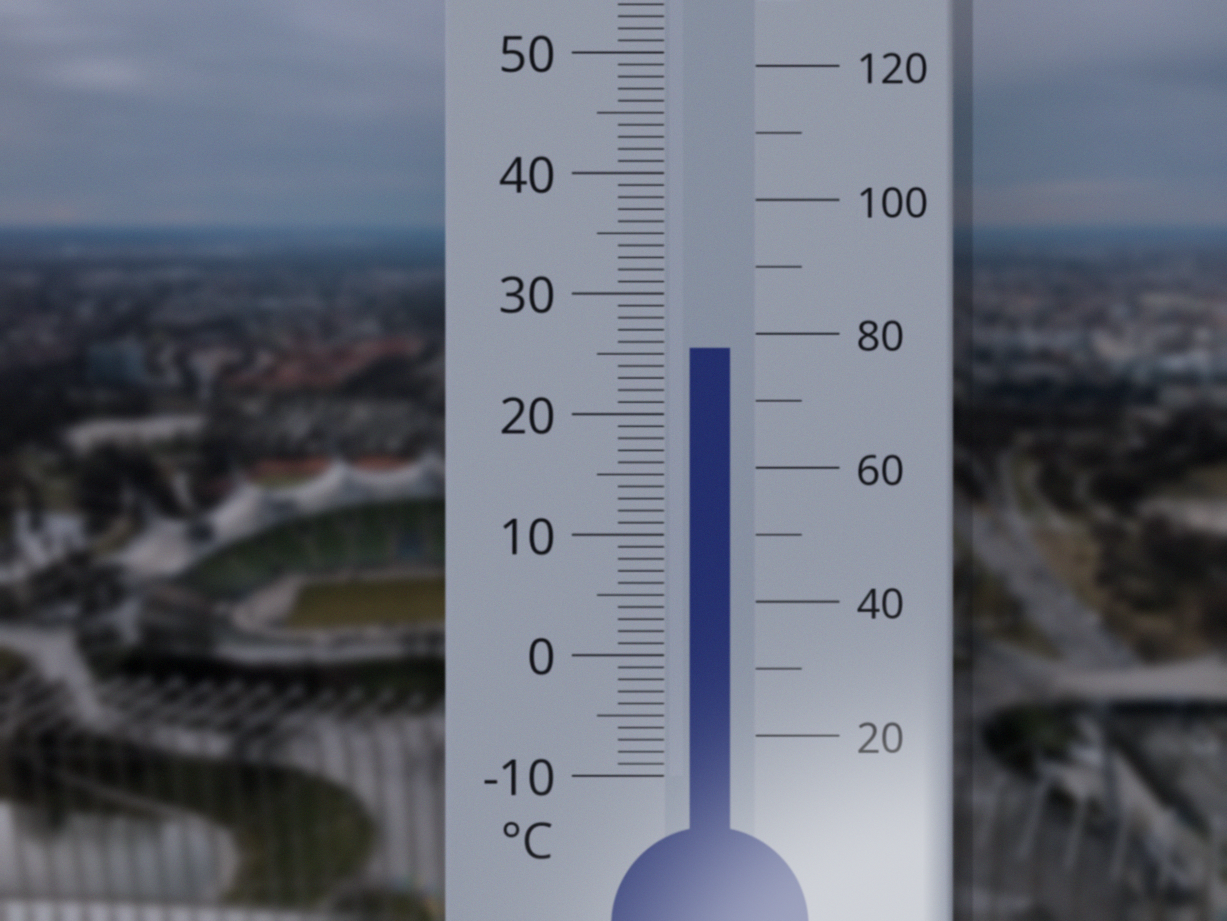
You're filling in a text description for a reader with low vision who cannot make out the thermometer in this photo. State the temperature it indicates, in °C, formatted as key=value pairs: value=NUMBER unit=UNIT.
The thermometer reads value=25.5 unit=°C
